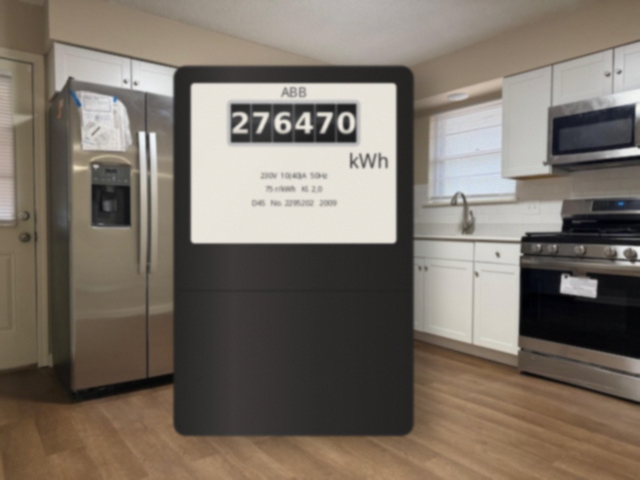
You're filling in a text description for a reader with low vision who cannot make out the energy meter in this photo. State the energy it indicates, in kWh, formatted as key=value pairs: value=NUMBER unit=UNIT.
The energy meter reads value=276470 unit=kWh
